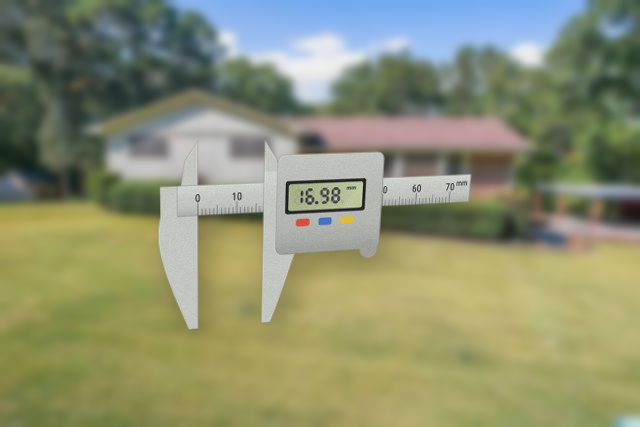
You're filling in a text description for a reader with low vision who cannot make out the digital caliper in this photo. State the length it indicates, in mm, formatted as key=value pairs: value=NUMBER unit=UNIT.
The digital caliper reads value=16.98 unit=mm
